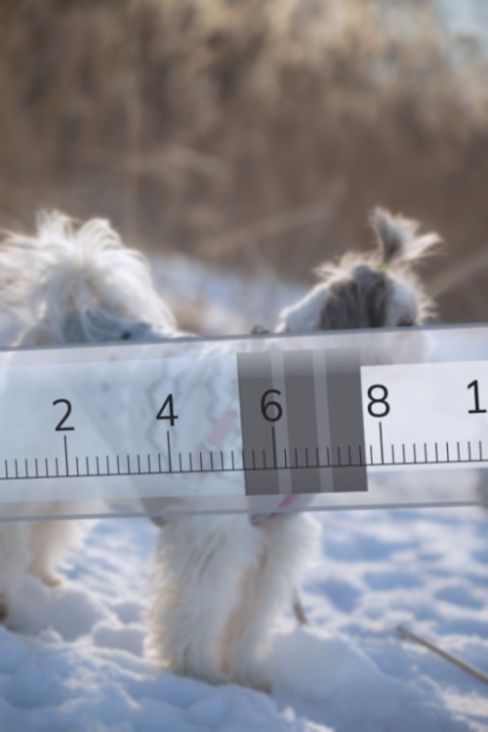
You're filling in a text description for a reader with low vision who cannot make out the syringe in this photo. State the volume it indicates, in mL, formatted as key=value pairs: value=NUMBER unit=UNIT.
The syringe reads value=5.4 unit=mL
